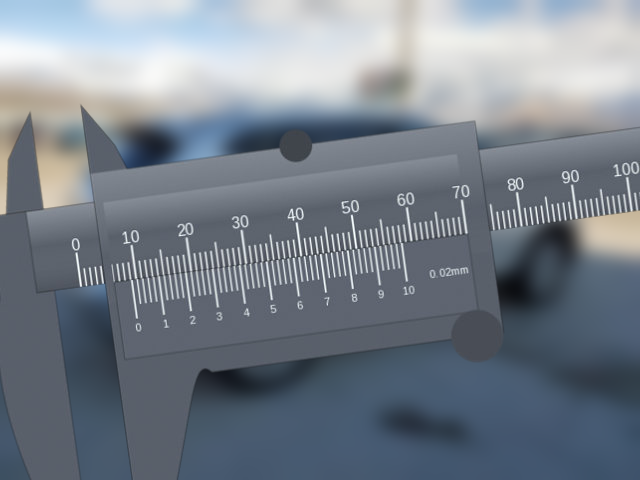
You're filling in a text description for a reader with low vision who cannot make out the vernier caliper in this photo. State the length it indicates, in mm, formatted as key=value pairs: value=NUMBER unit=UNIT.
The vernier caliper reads value=9.2 unit=mm
